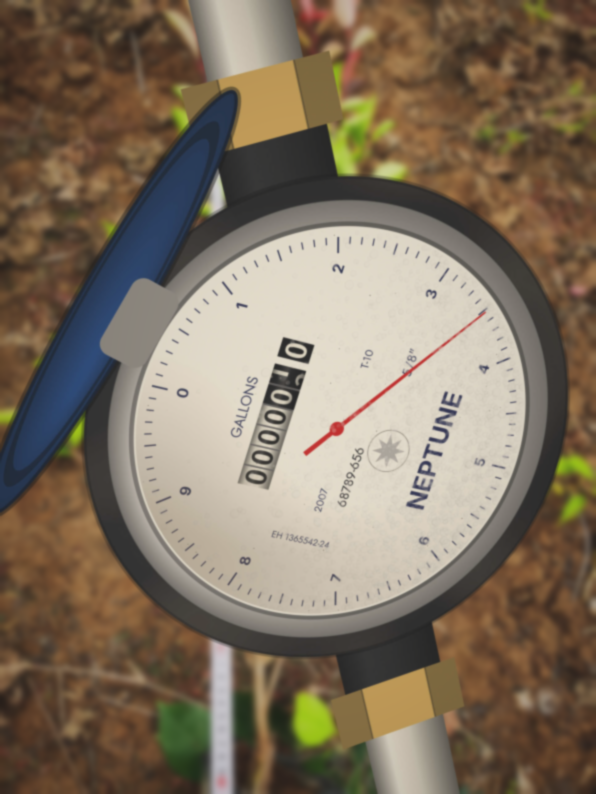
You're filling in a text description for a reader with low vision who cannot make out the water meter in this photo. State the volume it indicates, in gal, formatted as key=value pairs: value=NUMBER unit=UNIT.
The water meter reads value=13.5 unit=gal
